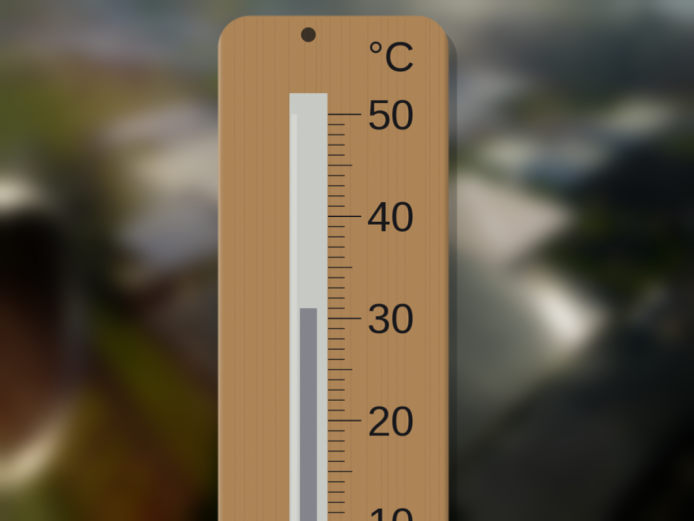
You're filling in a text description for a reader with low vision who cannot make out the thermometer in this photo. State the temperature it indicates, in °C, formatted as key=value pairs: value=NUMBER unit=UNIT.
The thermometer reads value=31 unit=°C
